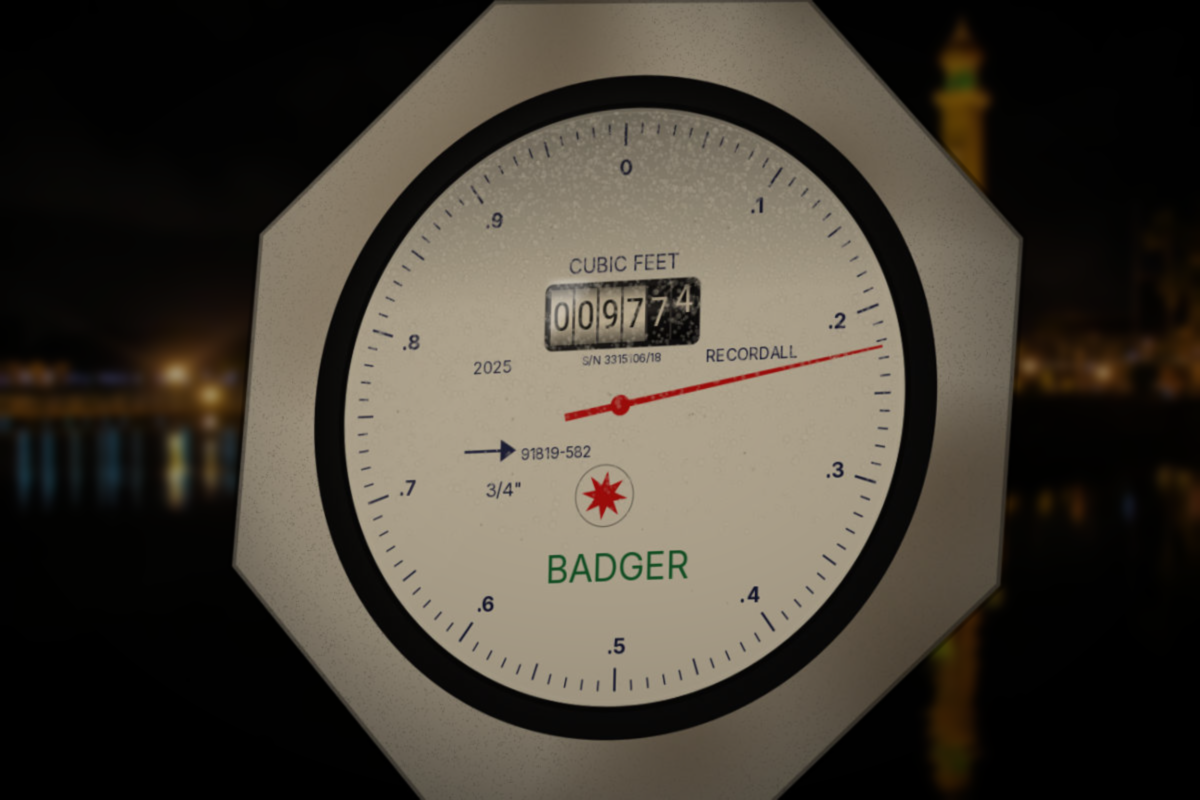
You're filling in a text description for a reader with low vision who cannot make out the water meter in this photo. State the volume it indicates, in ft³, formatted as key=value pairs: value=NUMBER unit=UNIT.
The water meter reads value=9774.22 unit=ft³
